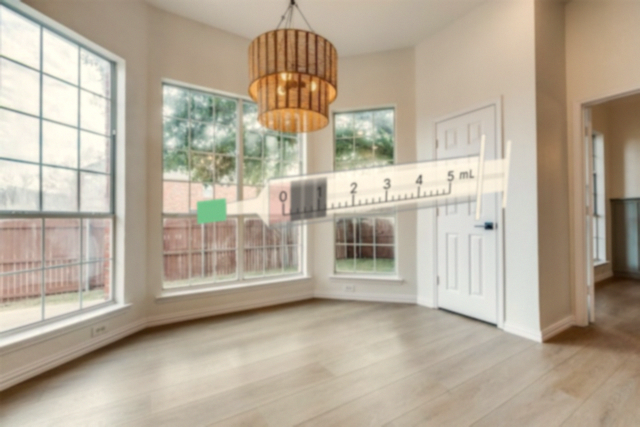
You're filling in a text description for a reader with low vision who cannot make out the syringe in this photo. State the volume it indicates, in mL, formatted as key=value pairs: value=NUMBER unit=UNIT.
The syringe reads value=0.2 unit=mL
